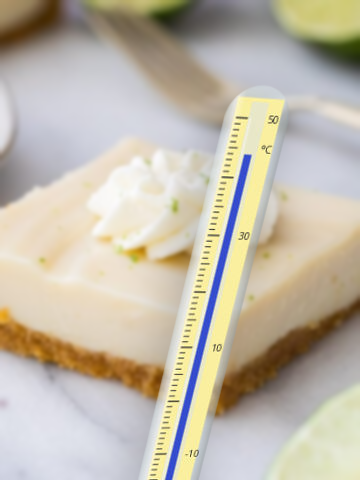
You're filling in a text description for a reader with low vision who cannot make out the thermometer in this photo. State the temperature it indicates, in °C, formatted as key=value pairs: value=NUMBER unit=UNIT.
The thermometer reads value=44 unit=°C
